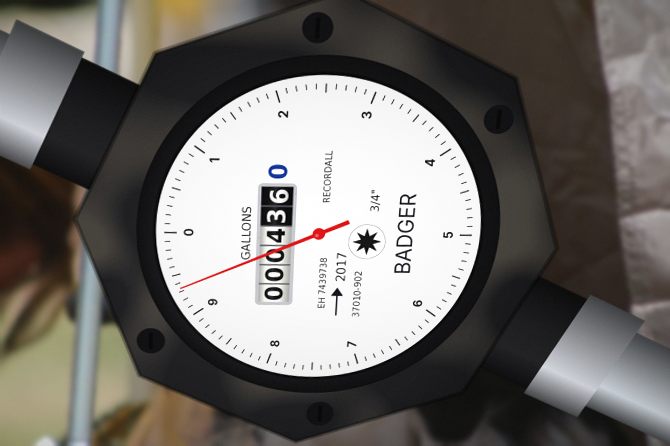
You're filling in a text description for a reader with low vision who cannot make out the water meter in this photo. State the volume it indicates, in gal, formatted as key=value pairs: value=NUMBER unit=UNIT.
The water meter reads value=4359.3 unit=gal
